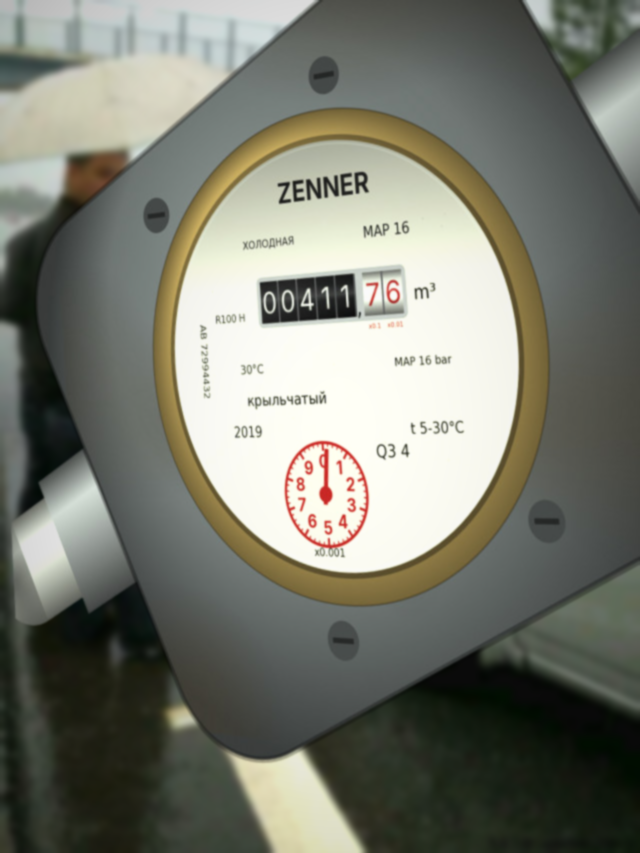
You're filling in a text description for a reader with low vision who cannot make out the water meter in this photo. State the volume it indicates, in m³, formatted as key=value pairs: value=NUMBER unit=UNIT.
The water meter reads value=411.760 unit=m³
